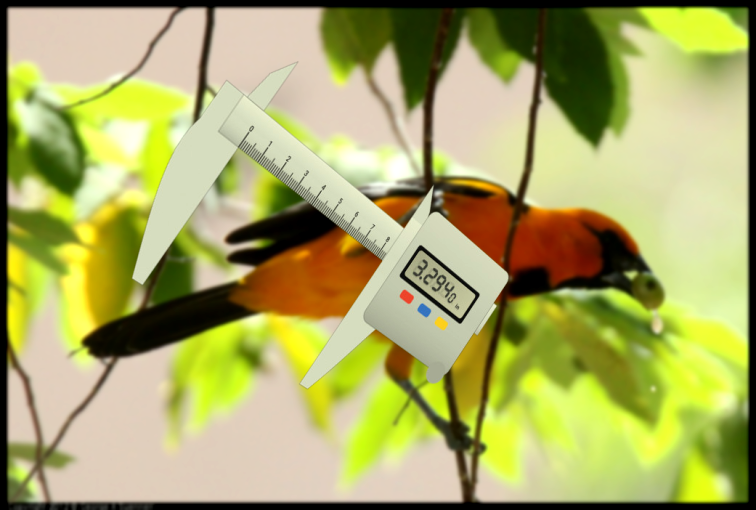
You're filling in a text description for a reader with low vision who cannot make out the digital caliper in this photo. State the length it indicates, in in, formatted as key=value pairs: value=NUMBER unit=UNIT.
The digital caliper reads value=3.2940 unit=in
